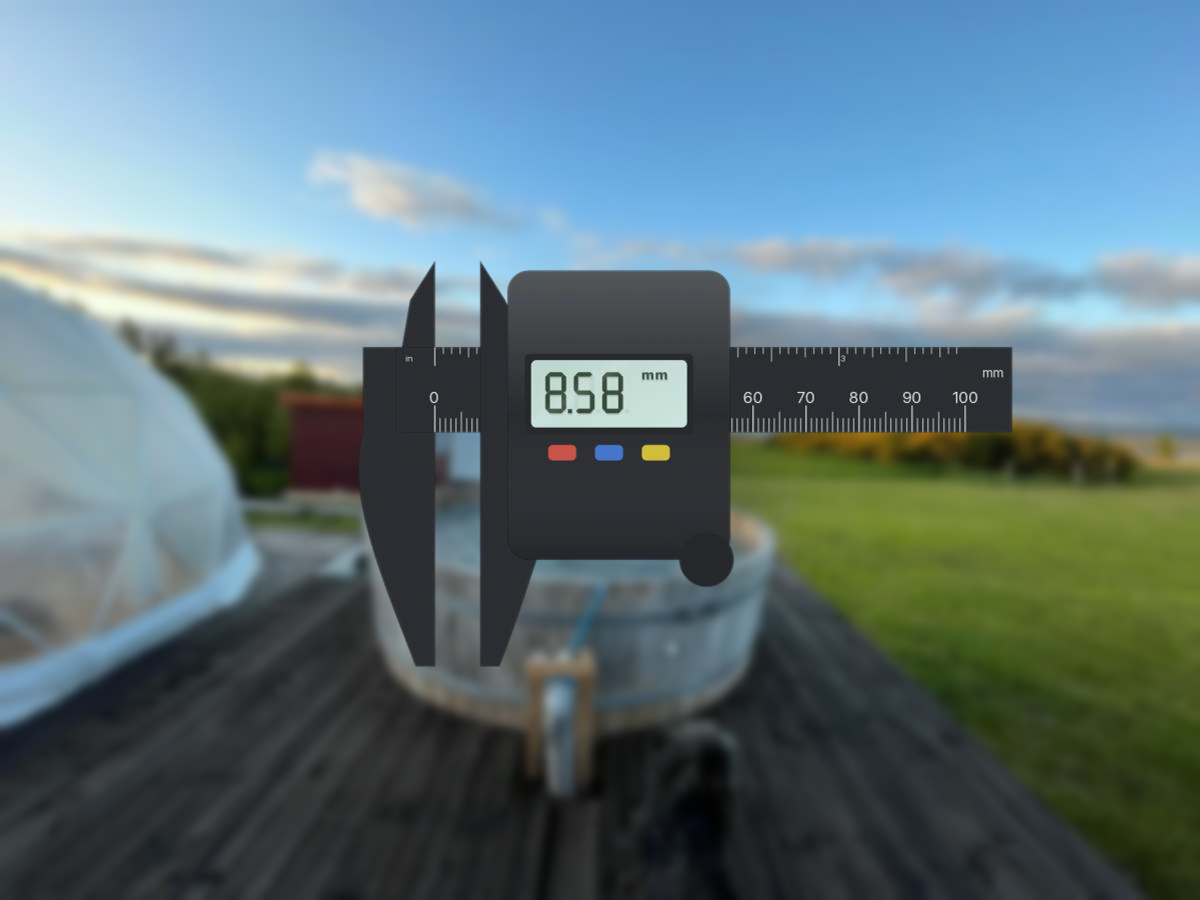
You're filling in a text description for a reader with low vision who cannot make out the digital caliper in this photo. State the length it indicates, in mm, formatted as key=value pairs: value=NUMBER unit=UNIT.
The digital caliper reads value=8.58 unit=mm
